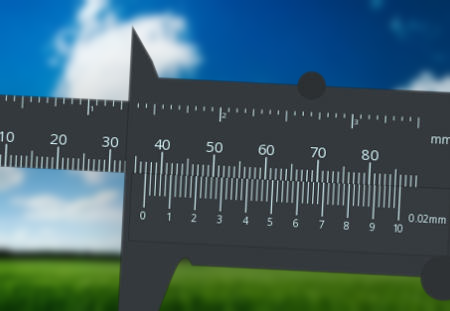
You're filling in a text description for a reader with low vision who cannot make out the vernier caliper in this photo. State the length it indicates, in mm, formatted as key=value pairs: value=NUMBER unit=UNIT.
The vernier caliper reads value=37.0 unit=mm
